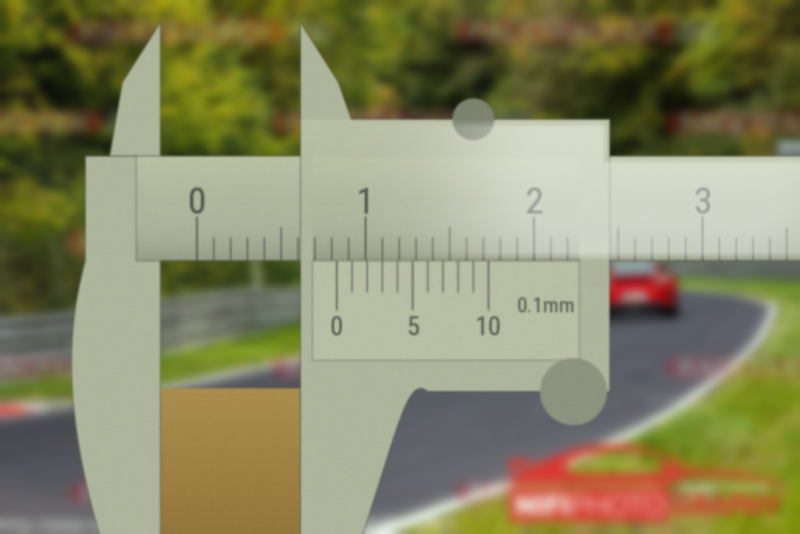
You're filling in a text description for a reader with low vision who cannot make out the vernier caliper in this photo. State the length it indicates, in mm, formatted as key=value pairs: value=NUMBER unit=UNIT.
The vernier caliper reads value=8.3 unit=mm
